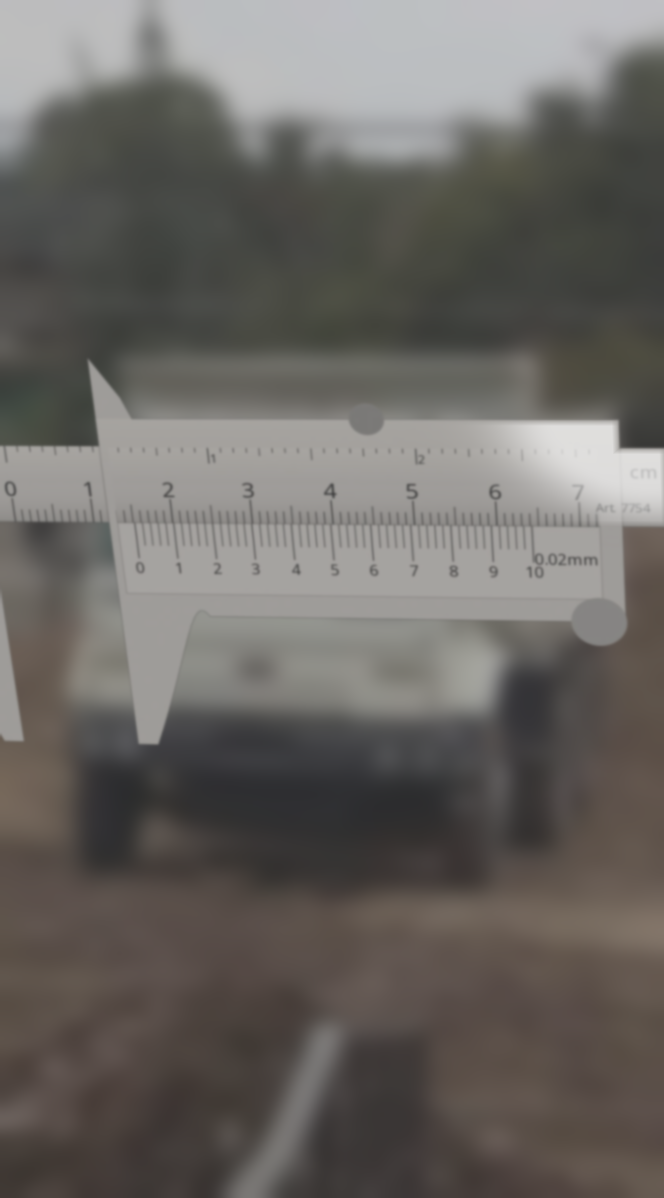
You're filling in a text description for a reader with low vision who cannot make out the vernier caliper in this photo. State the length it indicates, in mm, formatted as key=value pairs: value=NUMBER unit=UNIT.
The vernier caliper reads value=15.2 unit=mm
